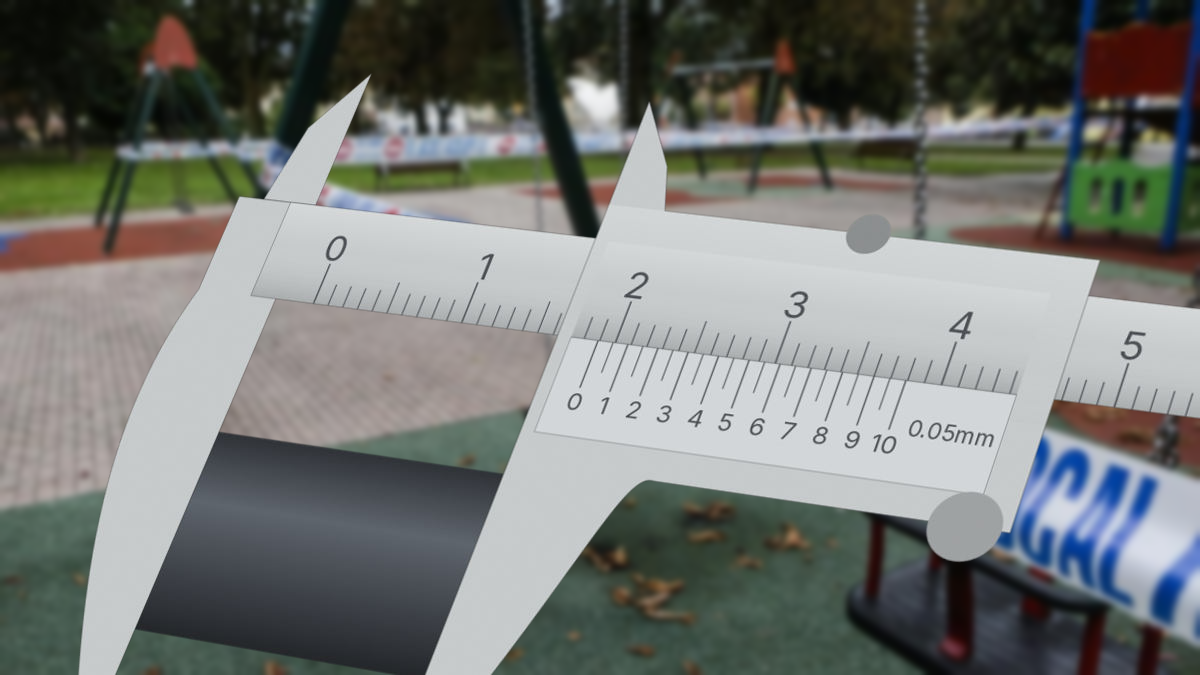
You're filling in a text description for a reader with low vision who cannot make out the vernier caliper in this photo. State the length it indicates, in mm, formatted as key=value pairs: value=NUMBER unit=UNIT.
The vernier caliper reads value=18.9 unit=mm
